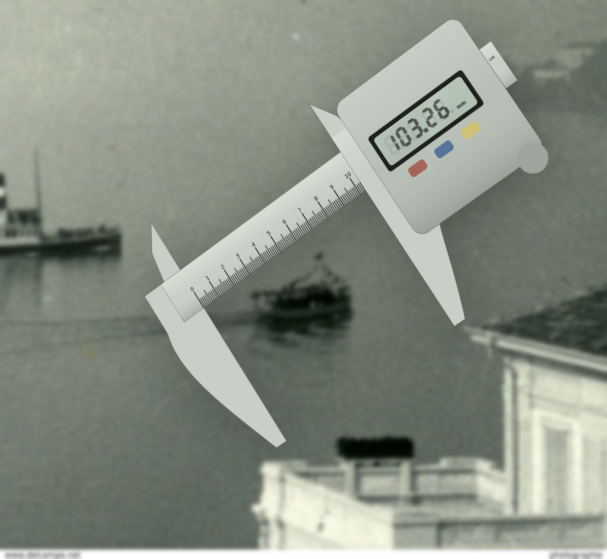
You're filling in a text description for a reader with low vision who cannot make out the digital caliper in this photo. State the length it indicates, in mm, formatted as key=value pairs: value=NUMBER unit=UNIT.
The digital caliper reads value=103.26 unit=mm
